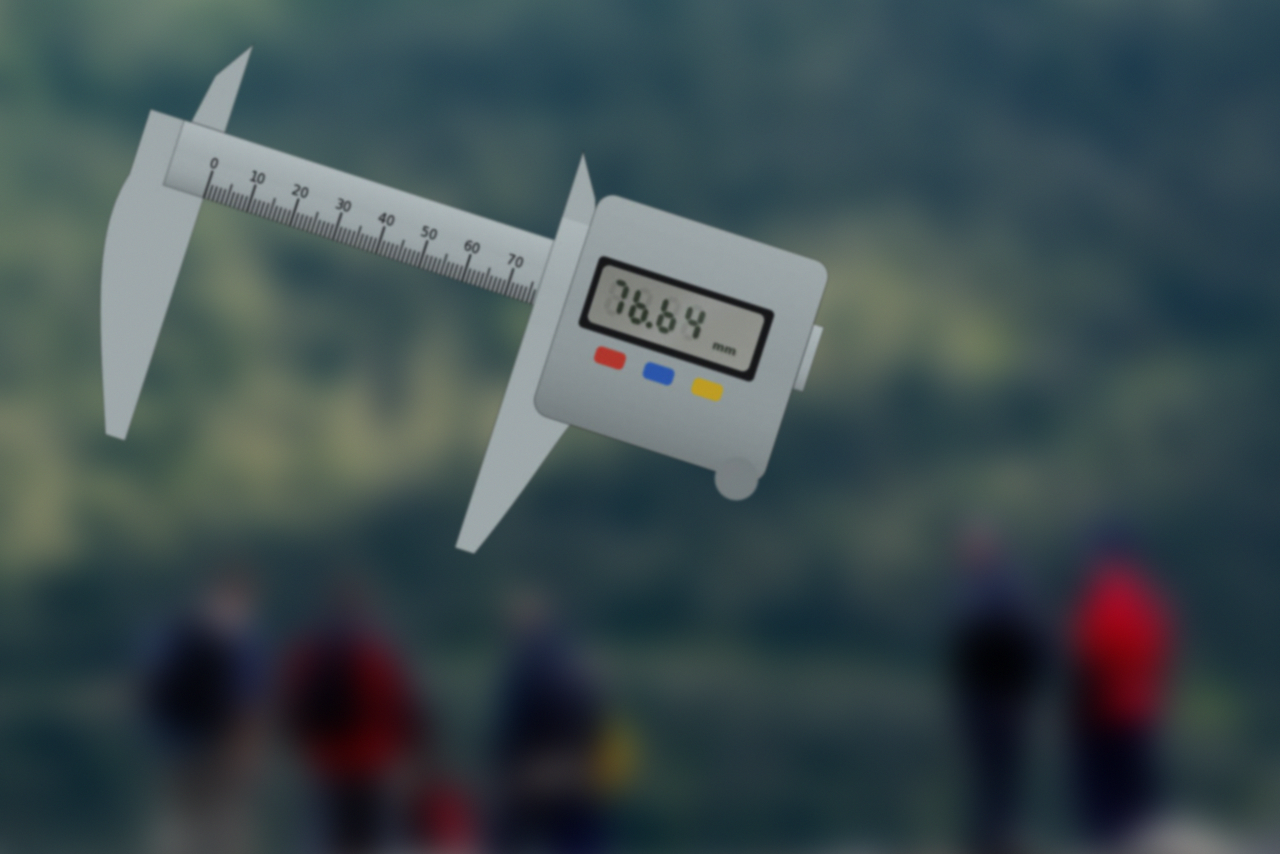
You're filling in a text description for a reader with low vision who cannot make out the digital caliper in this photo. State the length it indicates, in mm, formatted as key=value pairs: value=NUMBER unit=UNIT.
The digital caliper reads value=76.64 unit=mm
